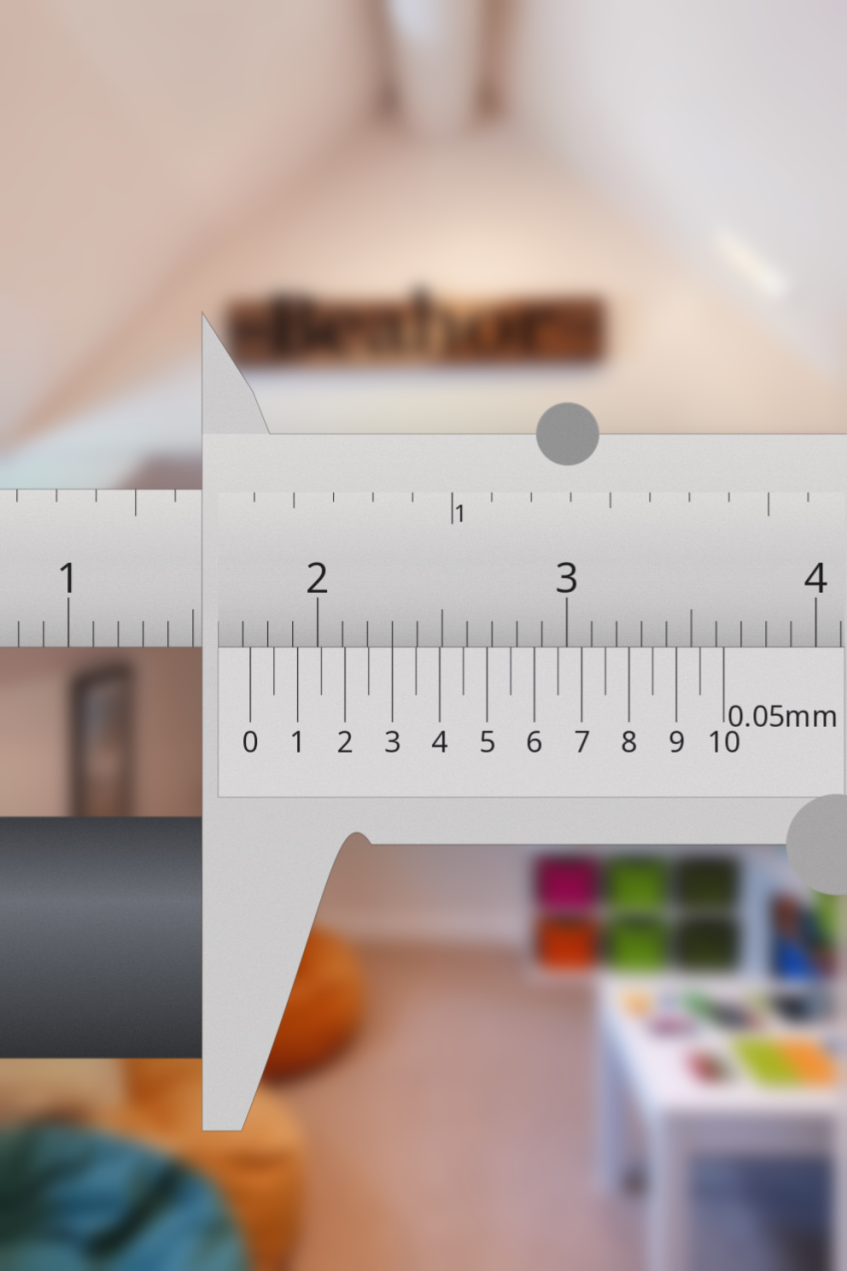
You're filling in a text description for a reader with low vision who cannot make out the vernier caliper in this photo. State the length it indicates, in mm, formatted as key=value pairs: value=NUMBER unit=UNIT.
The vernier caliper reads value=17.30 unit=mm
